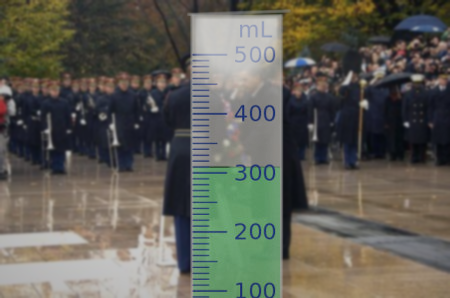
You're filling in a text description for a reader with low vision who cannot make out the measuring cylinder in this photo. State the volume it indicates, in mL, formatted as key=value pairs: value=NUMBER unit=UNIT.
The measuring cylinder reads value=310 unit=mL
